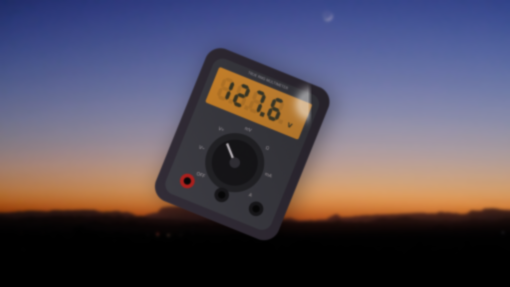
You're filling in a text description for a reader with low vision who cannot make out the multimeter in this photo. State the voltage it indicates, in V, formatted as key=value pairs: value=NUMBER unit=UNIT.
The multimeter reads value=127.6 unit=V
